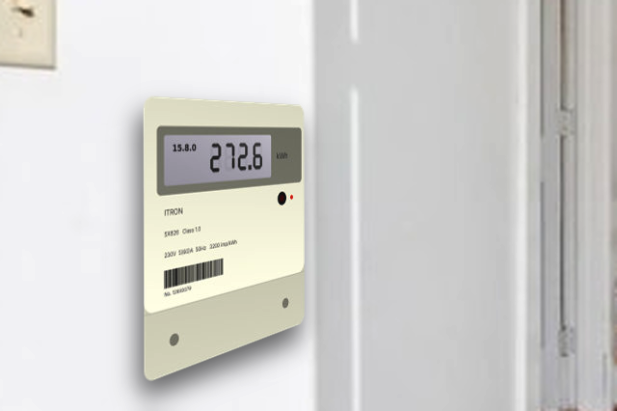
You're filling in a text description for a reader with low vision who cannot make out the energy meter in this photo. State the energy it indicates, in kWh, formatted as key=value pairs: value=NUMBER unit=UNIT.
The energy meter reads value=272.6 unit=kWh
